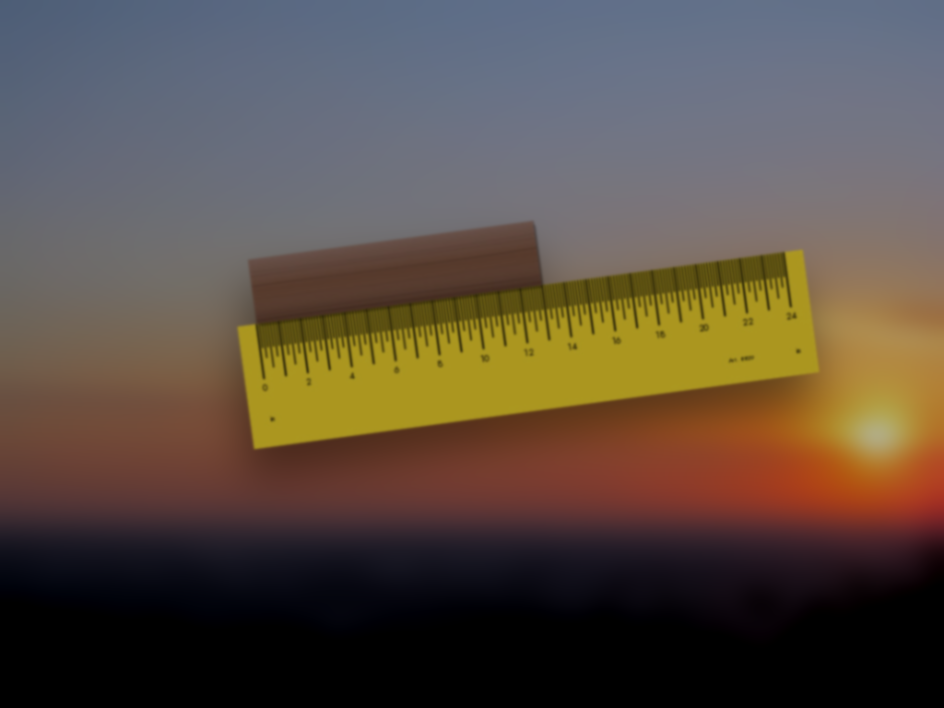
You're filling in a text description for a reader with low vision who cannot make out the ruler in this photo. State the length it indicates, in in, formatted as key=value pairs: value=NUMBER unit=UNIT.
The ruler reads value=13 unit=in
